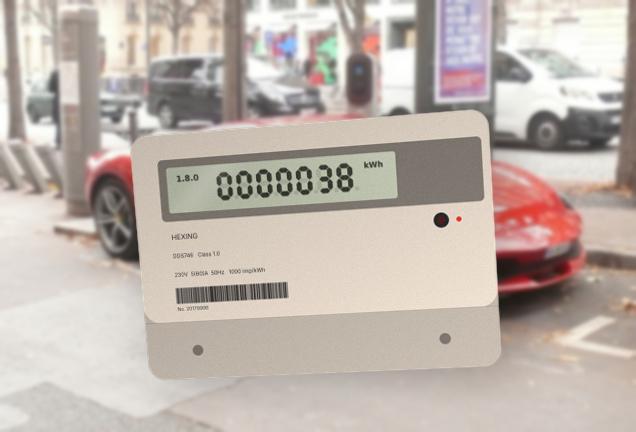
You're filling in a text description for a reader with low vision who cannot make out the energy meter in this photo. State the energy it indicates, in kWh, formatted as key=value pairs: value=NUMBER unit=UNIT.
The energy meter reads value=38 unit=kWh
